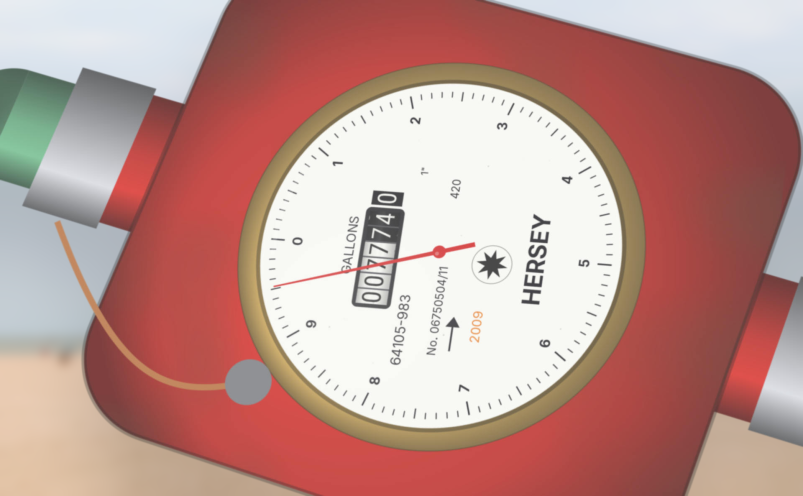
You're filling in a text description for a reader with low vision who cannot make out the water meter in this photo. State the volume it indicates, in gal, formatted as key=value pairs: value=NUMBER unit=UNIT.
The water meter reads value=77739.5 unit=gal
